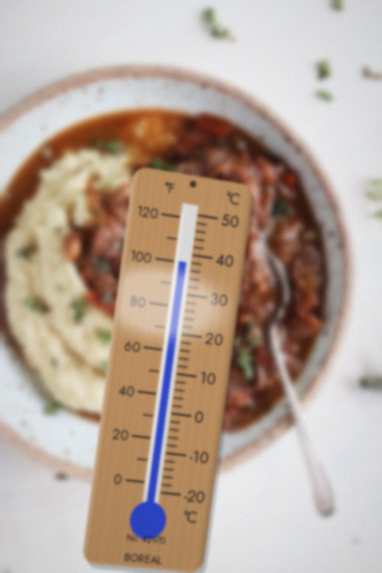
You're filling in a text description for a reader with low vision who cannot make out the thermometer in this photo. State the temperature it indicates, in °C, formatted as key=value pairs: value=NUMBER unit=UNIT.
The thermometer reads value=38 unit=°C
